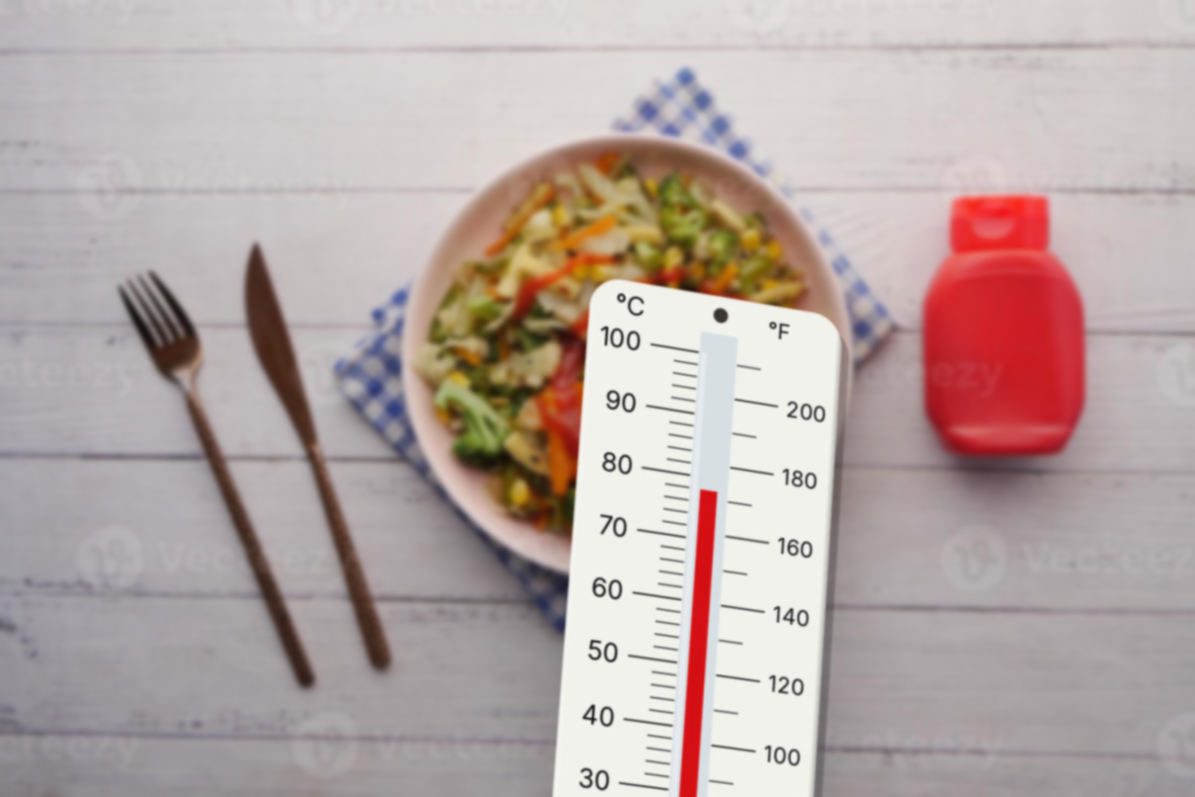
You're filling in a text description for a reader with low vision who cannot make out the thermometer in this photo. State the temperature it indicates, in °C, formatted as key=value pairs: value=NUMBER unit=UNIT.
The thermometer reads value=78 unit=°C
